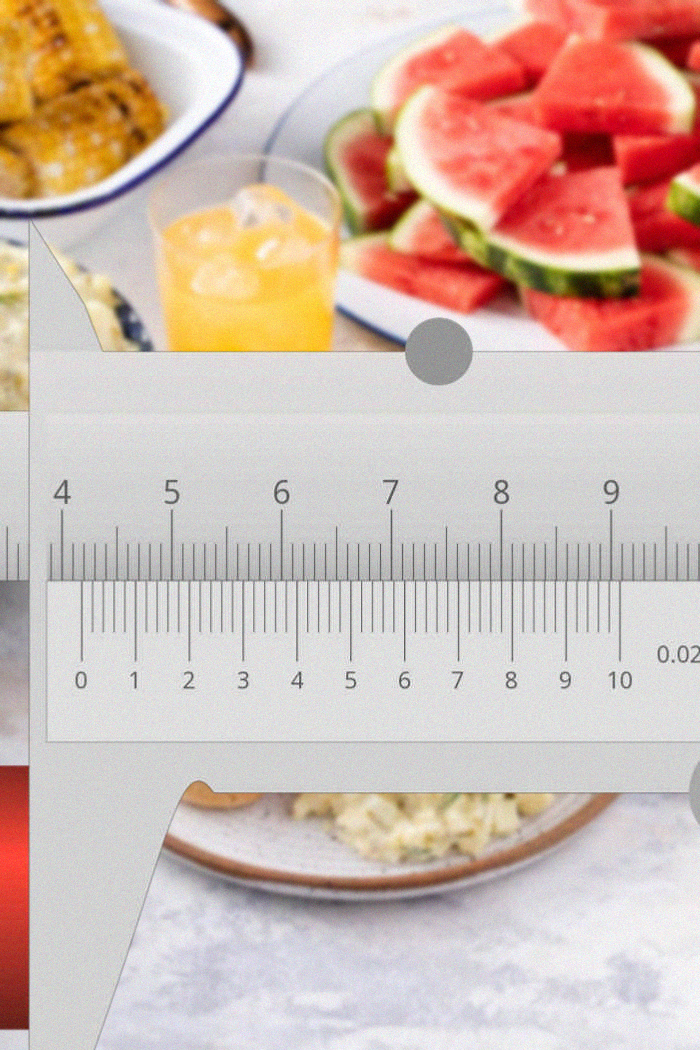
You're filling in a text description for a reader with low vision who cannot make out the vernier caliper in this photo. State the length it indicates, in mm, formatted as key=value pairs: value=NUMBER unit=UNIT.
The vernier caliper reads value=41.8 unit=mm
